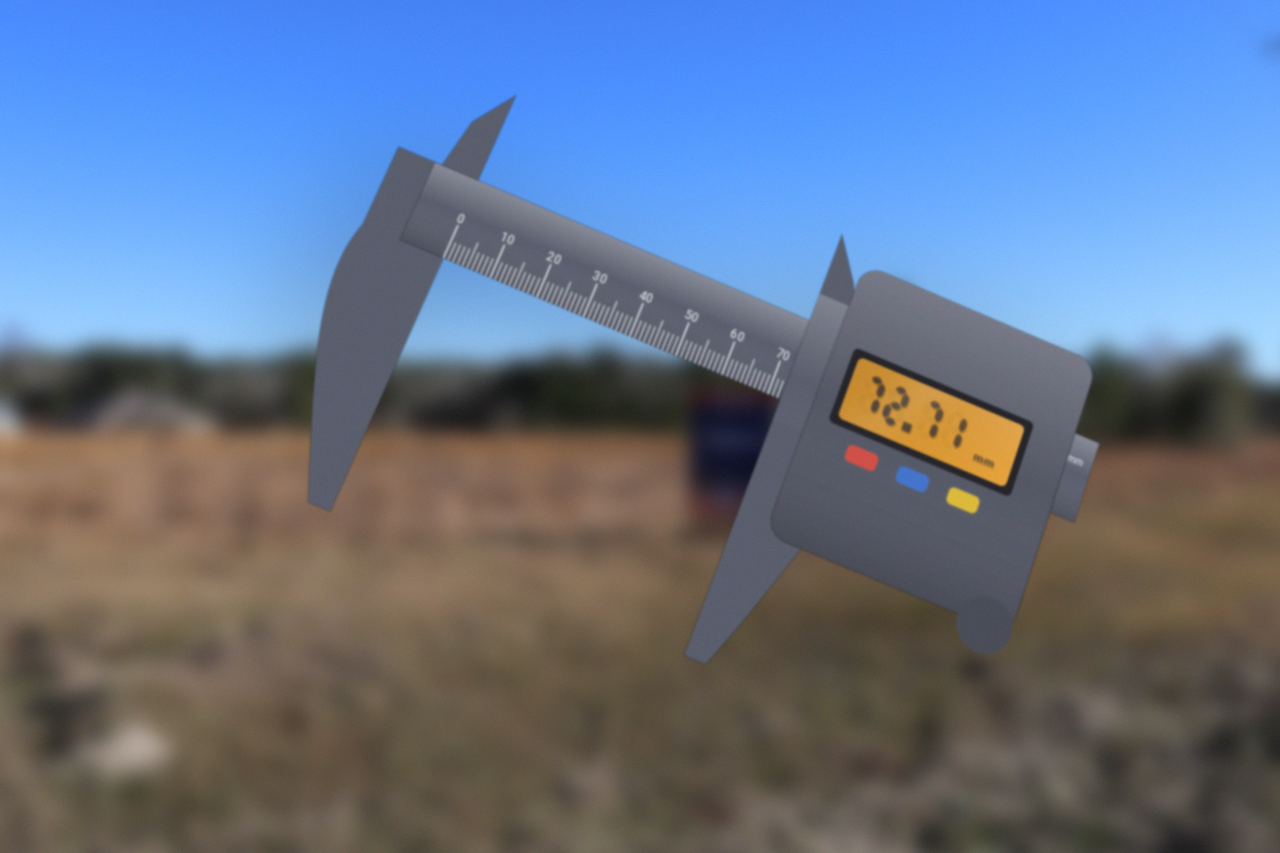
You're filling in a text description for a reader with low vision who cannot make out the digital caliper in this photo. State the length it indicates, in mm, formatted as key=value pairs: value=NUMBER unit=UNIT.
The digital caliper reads value=72.71 unit=mm
